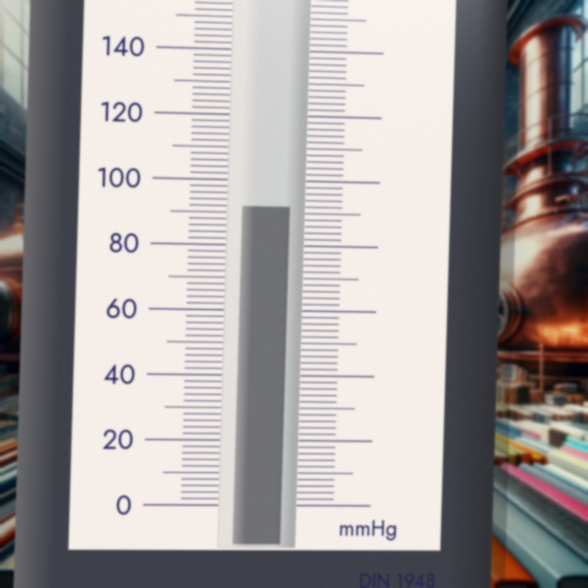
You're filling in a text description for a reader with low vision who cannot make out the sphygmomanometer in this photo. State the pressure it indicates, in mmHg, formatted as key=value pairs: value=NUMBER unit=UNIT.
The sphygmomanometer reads value=92 unit=mmHg
